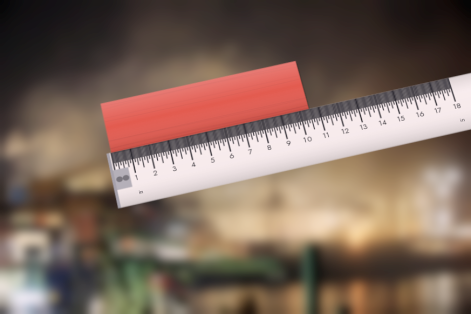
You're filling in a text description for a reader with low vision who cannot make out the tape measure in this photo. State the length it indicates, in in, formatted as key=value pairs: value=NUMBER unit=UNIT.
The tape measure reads value=10.5 unit=in
